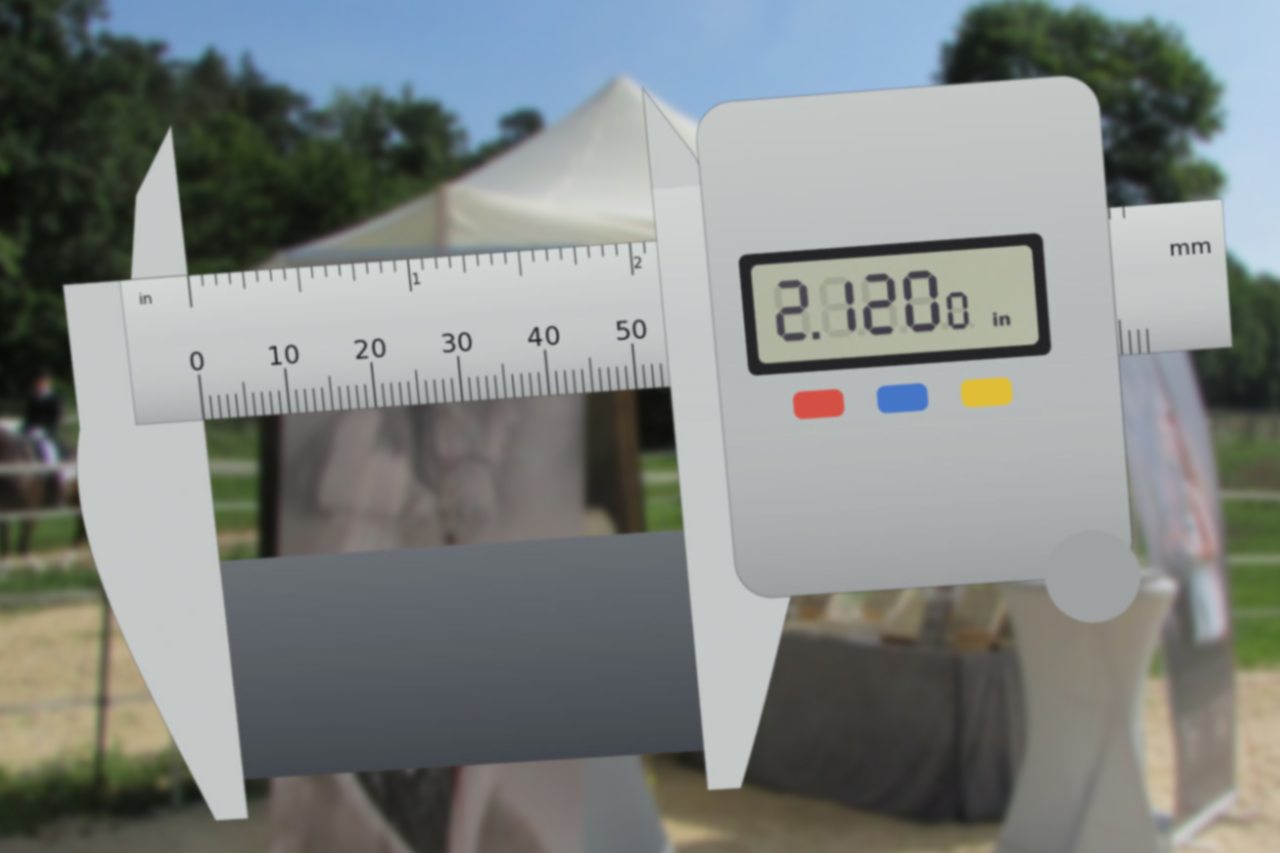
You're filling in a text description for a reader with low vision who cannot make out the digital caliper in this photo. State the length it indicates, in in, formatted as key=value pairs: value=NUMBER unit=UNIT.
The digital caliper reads value=2.1200 unit=in
